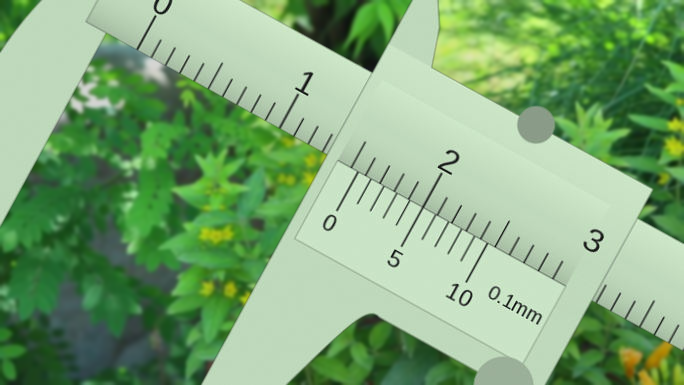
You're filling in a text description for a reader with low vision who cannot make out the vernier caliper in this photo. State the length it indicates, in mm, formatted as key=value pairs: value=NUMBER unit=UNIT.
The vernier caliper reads value=15.5 unit=mm
